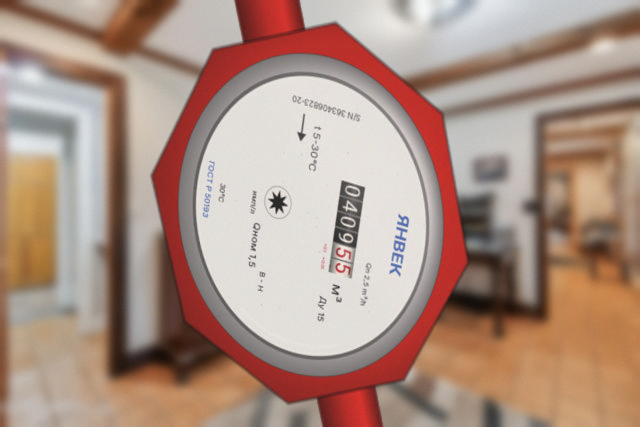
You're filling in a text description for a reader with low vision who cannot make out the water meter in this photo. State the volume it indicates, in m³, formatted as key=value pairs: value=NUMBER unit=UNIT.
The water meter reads value=409.55 unit=m³
